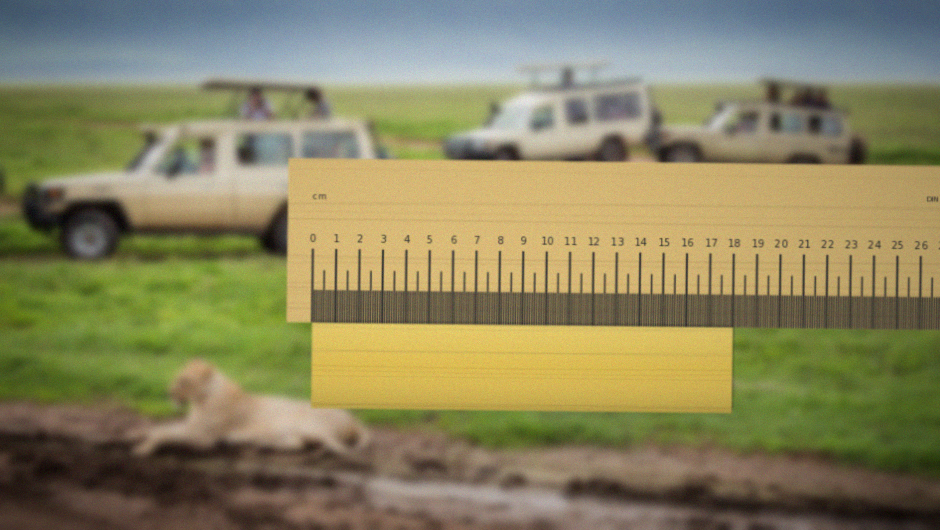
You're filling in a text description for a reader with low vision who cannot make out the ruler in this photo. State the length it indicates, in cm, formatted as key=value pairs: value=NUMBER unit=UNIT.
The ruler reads value=18 unit=cm
